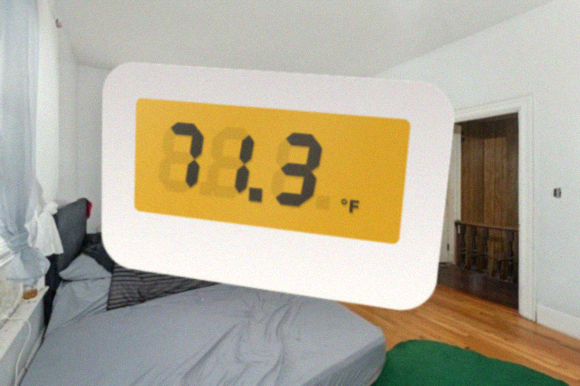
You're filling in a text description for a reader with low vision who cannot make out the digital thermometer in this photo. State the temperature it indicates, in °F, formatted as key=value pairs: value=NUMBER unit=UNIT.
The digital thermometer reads value=71.3 unit=°F
